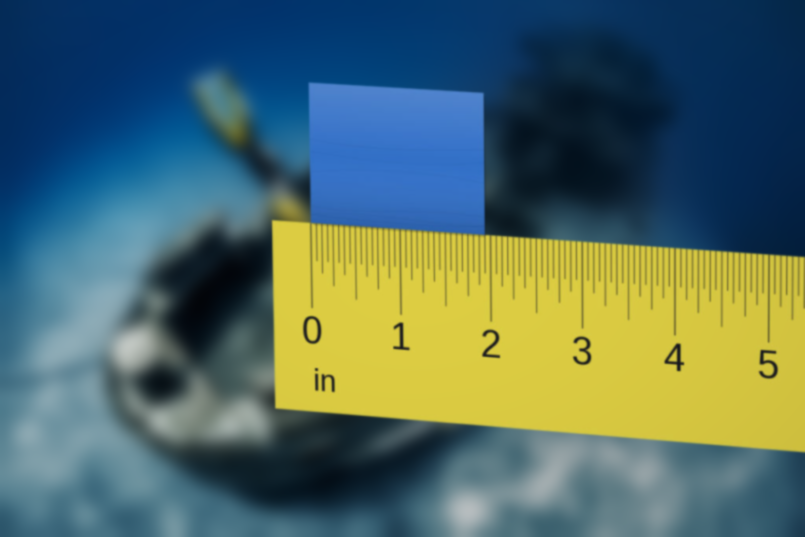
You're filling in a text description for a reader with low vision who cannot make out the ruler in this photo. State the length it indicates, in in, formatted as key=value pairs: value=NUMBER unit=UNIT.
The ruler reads value=1.9375 unit=in
